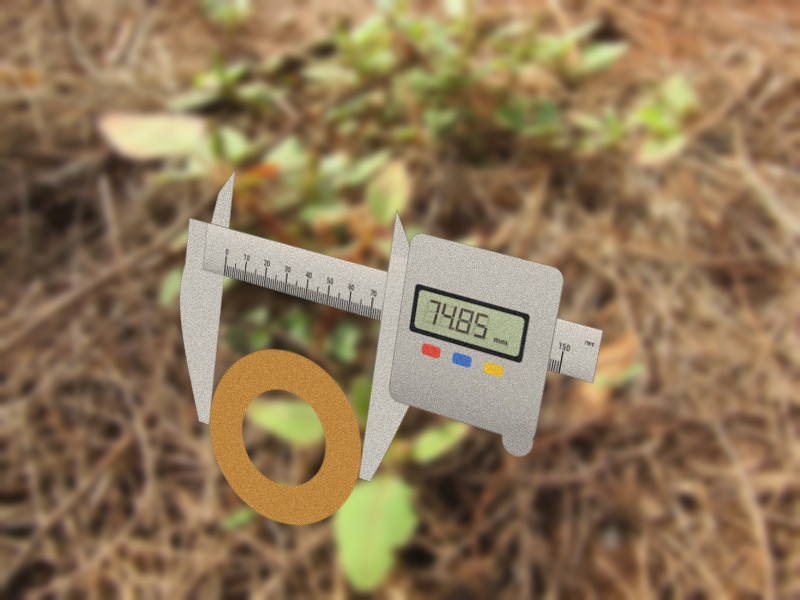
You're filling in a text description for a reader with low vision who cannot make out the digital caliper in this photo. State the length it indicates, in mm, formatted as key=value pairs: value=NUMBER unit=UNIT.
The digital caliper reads value=74.85 unit=mm
